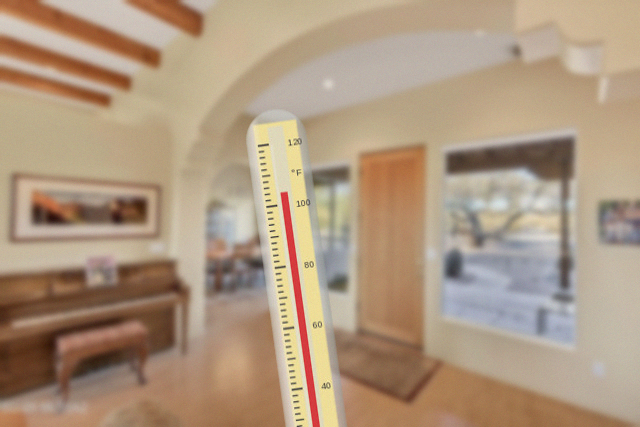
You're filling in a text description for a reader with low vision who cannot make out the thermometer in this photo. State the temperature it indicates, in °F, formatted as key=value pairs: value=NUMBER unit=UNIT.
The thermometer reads value=104 unit=°F
